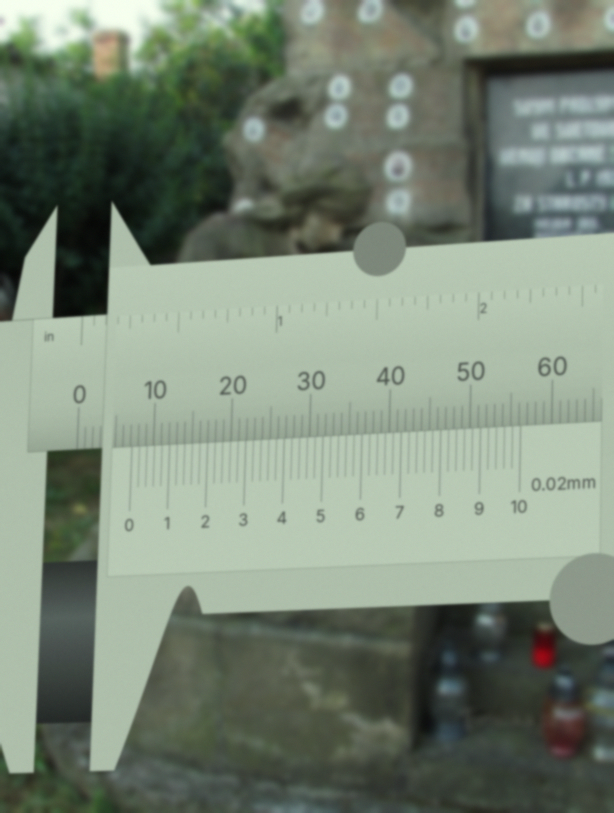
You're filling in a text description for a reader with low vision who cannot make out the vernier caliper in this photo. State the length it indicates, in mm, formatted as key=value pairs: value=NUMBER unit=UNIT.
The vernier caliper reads value=7.2 unit=mm
